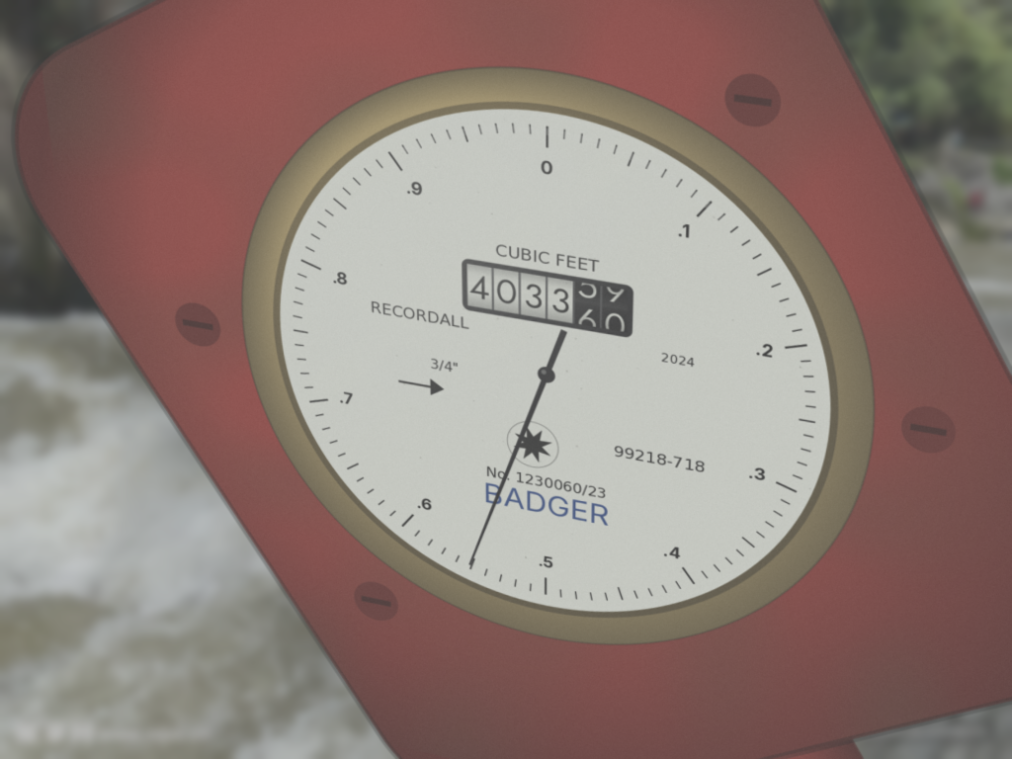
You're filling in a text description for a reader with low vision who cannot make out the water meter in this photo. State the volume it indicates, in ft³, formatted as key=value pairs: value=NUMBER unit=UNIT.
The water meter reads value=403359.55 unit=ft³
